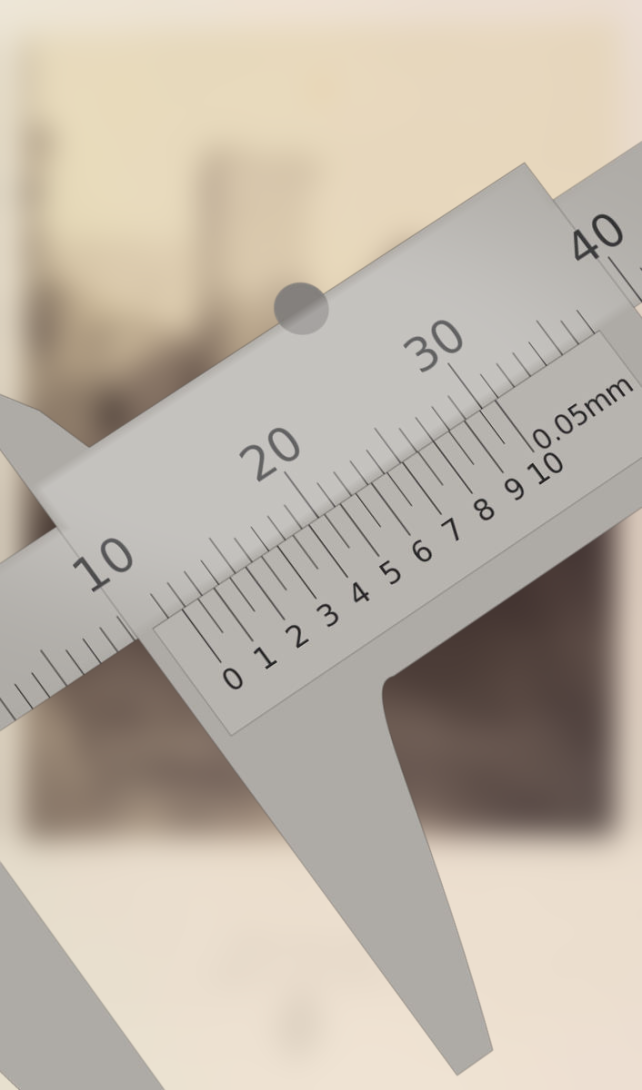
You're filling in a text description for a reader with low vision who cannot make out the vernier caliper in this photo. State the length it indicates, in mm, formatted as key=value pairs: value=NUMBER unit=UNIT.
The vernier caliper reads value=11.8 unit=mm
